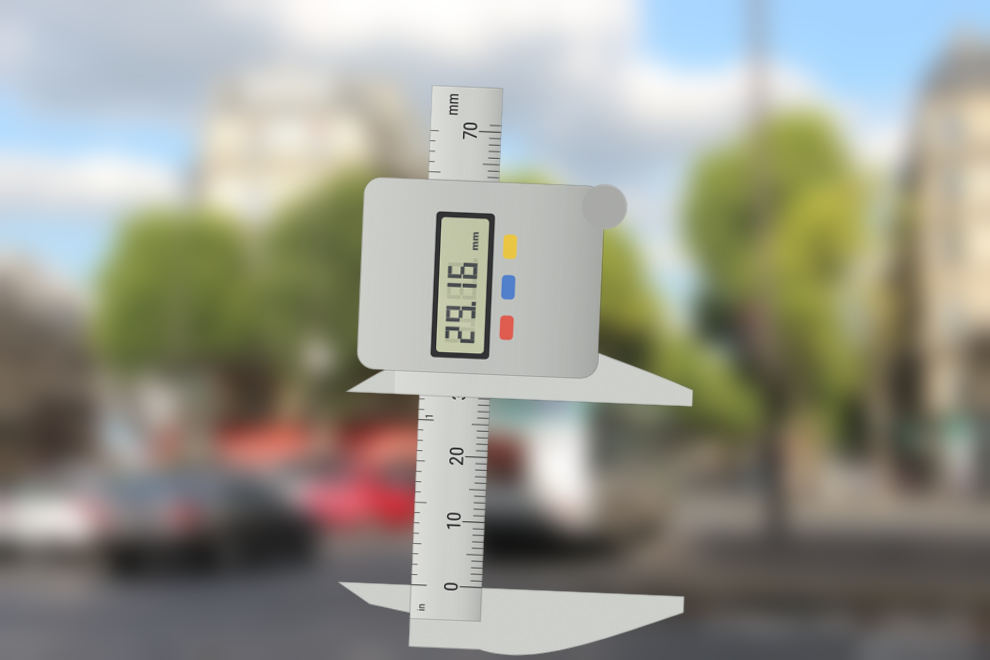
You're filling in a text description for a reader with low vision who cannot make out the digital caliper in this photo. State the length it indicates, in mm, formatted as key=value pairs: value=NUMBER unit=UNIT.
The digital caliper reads value=29.16 unit=mm
